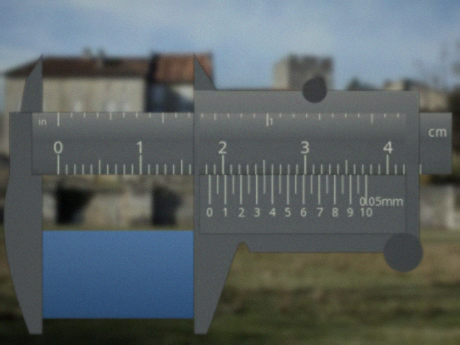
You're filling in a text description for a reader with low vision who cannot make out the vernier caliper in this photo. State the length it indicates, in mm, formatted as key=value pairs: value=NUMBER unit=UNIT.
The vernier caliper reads value=18.4 unit=mm
